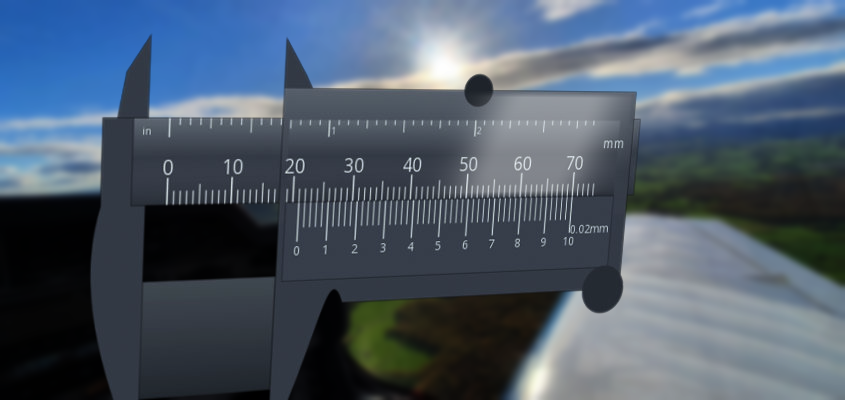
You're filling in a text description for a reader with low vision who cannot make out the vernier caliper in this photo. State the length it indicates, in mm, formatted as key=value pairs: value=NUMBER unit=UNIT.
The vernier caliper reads value=21.0 unit=mm
